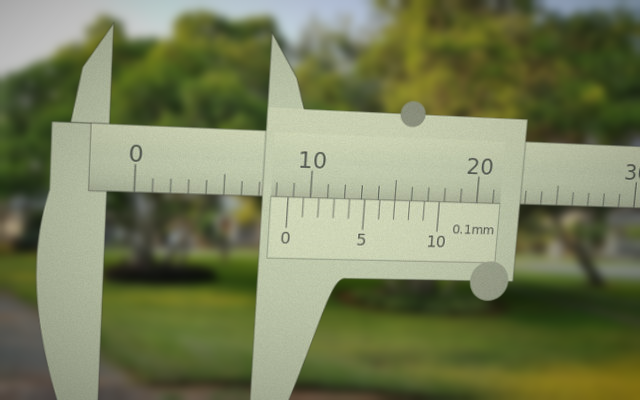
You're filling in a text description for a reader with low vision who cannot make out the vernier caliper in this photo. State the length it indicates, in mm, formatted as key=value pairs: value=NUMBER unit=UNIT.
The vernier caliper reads value=8.7 unit=mm
